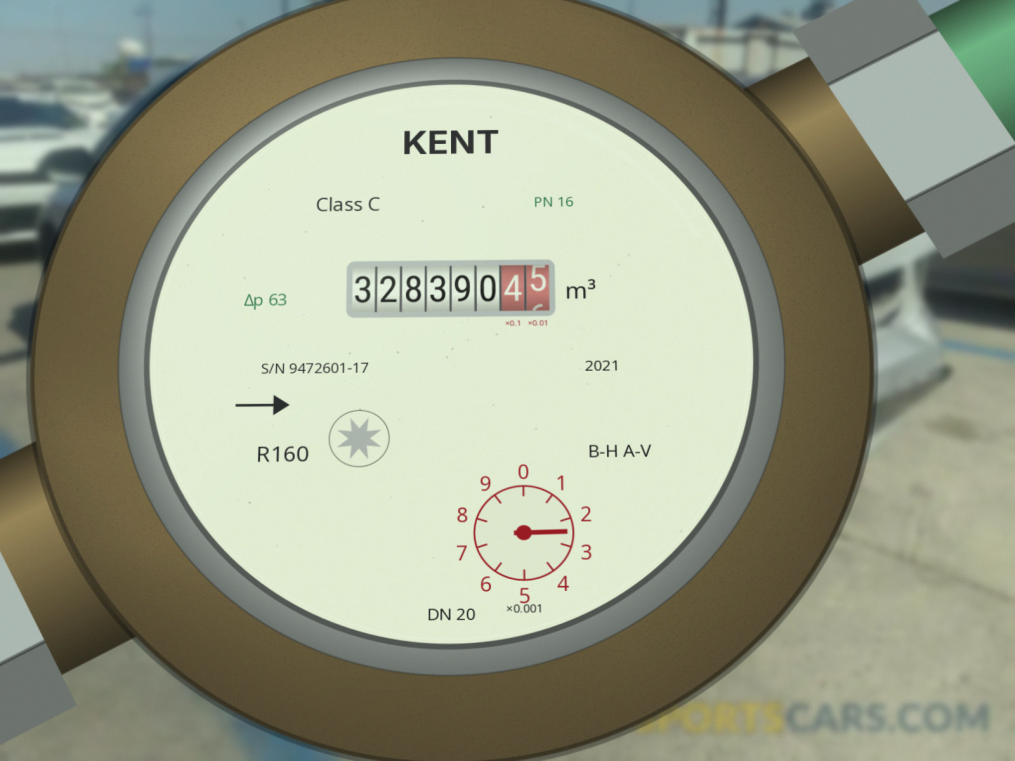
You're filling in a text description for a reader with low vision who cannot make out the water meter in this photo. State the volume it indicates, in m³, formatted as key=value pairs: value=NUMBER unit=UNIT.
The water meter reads value=328390.452 unit=m³
